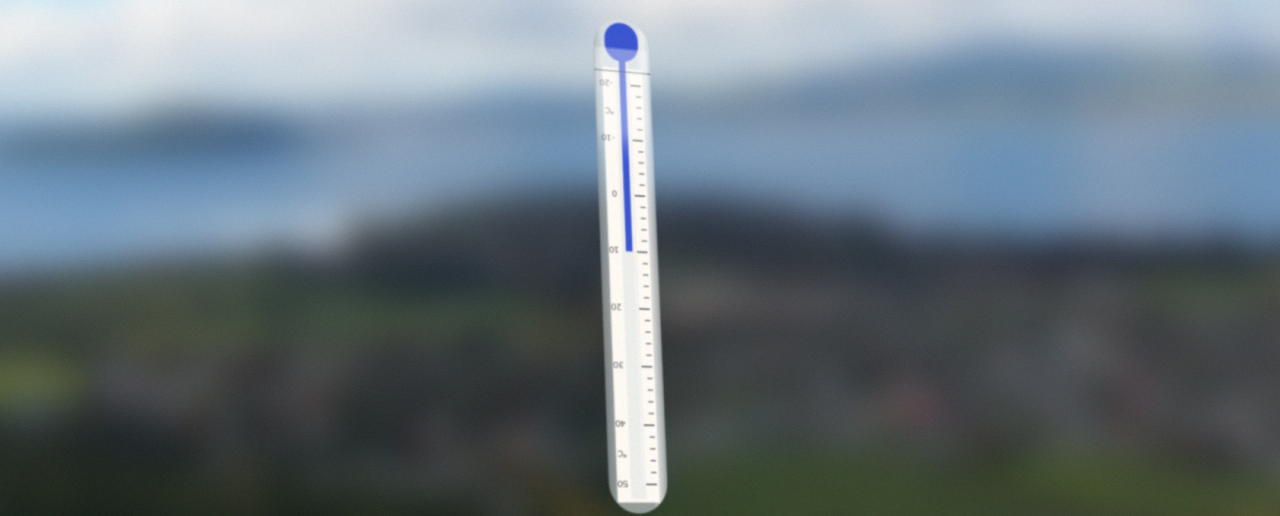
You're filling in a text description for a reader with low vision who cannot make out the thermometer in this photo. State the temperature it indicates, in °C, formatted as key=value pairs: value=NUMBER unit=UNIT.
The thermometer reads value=10 unit=°C
